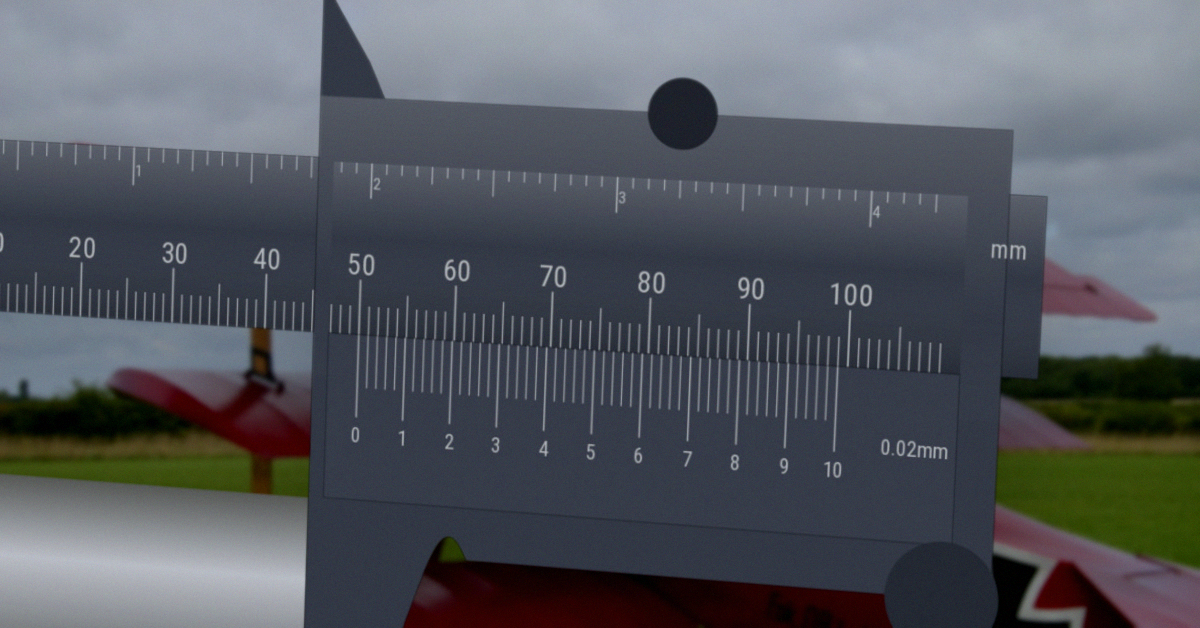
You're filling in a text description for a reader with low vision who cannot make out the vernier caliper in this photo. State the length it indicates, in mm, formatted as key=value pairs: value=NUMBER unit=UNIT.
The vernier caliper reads value=50.0 unit=mm
